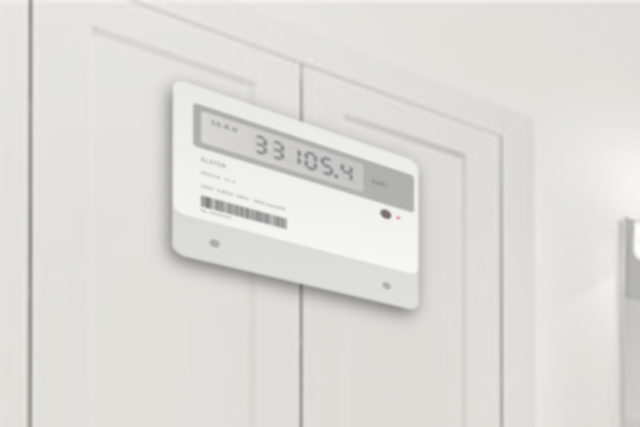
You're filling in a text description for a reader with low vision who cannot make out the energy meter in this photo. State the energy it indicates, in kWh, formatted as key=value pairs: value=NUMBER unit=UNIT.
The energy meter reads value=33105.4 unit=kWh
